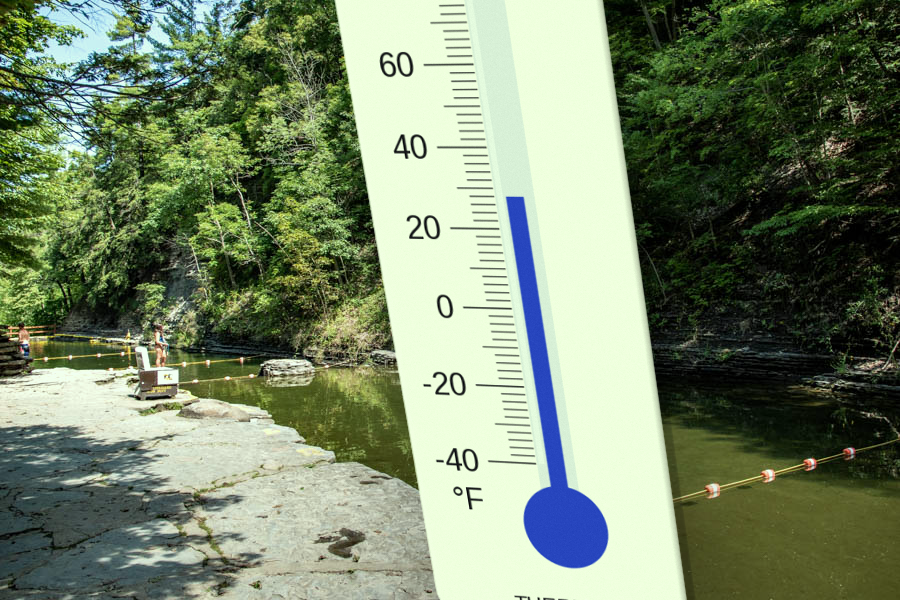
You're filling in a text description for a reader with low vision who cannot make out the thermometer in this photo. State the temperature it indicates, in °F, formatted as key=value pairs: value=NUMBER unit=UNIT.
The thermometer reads value=28 unit=°F
